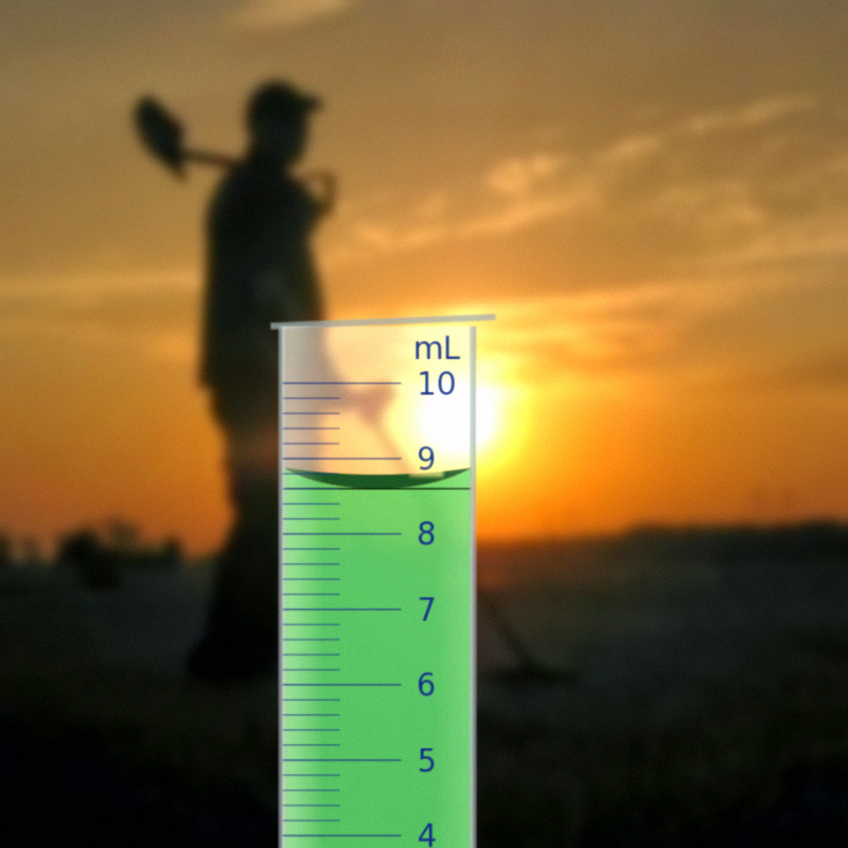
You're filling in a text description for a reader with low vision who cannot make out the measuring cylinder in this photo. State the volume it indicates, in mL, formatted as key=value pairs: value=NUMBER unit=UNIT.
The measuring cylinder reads value=8.6 unit=mL
